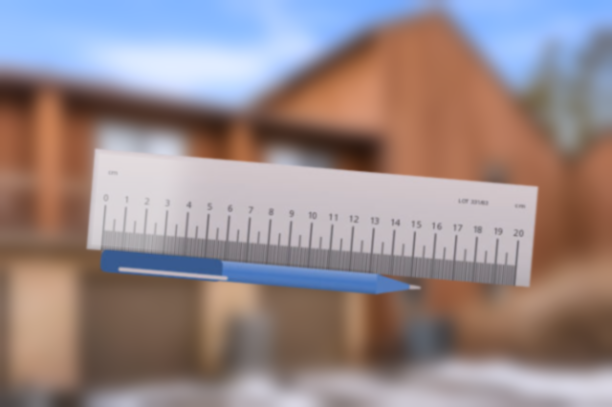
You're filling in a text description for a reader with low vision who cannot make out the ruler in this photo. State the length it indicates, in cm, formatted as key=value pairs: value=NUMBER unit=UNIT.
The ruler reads value=15.5 unit=cm
